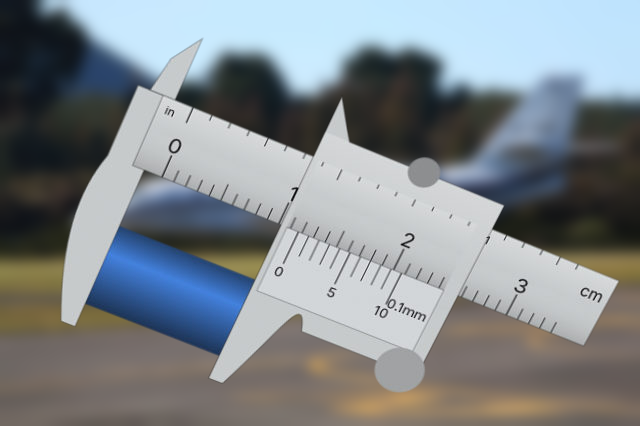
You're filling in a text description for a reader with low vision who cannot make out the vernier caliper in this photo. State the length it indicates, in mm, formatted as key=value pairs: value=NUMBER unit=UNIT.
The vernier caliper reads value=11.7 unit=mm
